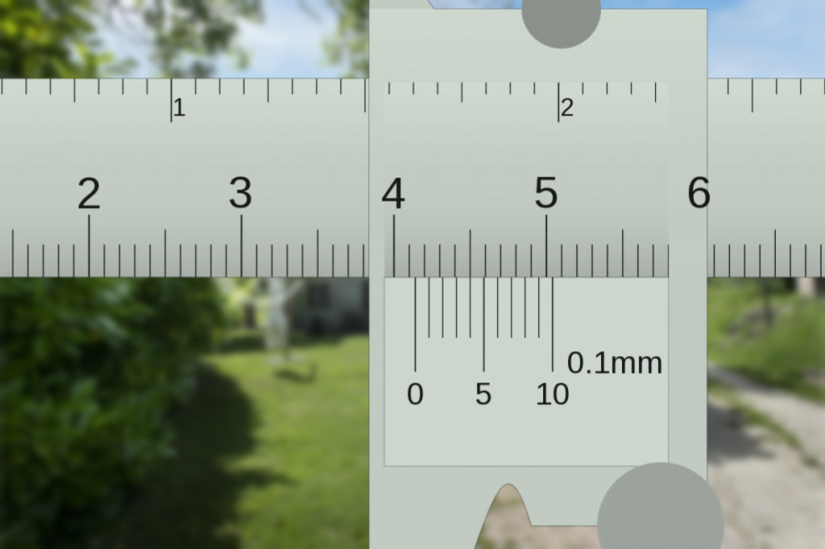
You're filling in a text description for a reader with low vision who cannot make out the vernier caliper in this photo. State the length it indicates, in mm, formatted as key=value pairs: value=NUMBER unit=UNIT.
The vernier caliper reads value=41.4 unit=mm
